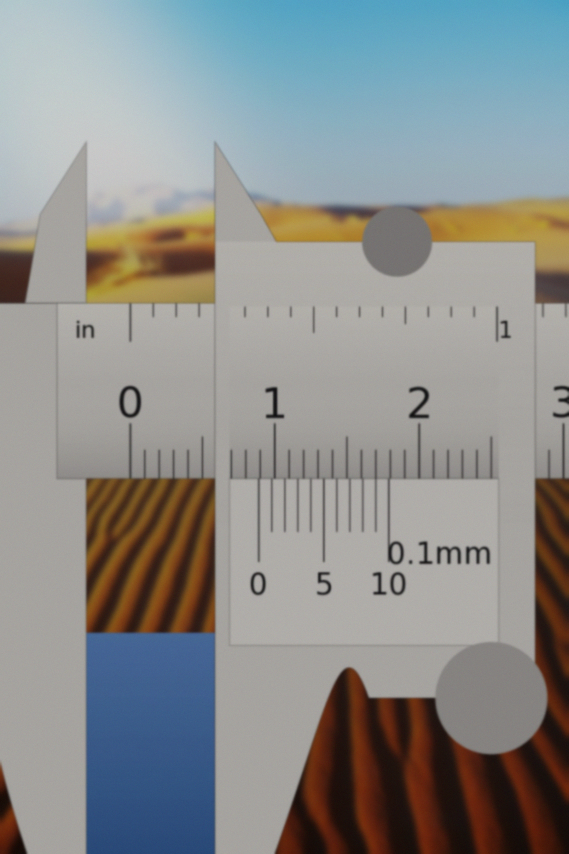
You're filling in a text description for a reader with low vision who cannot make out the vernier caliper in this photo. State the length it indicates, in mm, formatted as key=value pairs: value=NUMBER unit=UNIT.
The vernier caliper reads value=8.9 unit=mm
